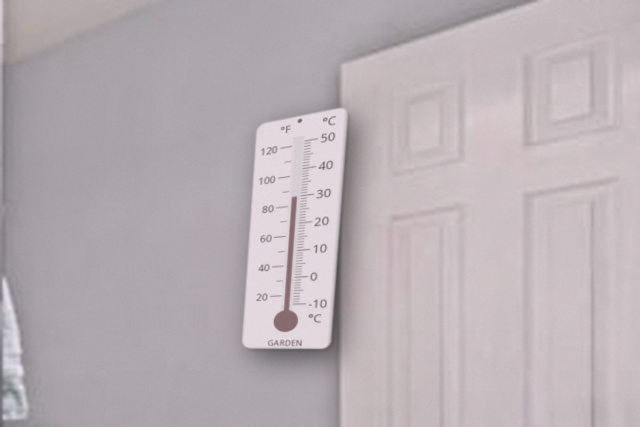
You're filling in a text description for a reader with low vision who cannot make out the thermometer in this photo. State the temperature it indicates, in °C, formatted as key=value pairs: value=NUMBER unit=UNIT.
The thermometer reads value=30 unit=°C
